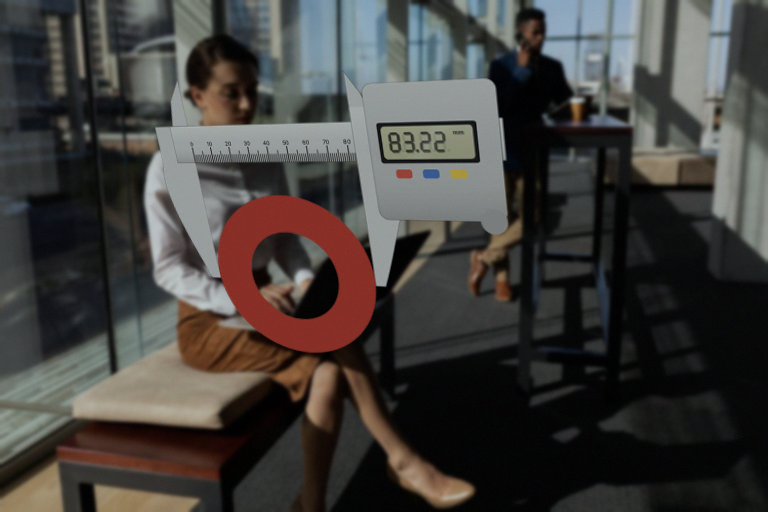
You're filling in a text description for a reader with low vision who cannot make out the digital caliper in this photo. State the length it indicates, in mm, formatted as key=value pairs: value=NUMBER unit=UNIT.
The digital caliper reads value=83.22 unit=mm
